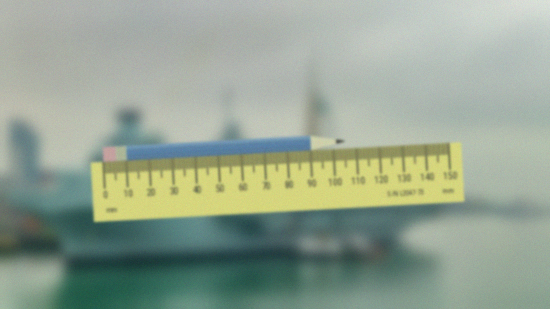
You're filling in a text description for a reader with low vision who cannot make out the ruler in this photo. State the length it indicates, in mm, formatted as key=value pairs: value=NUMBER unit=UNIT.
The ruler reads value=105 unit=mm
